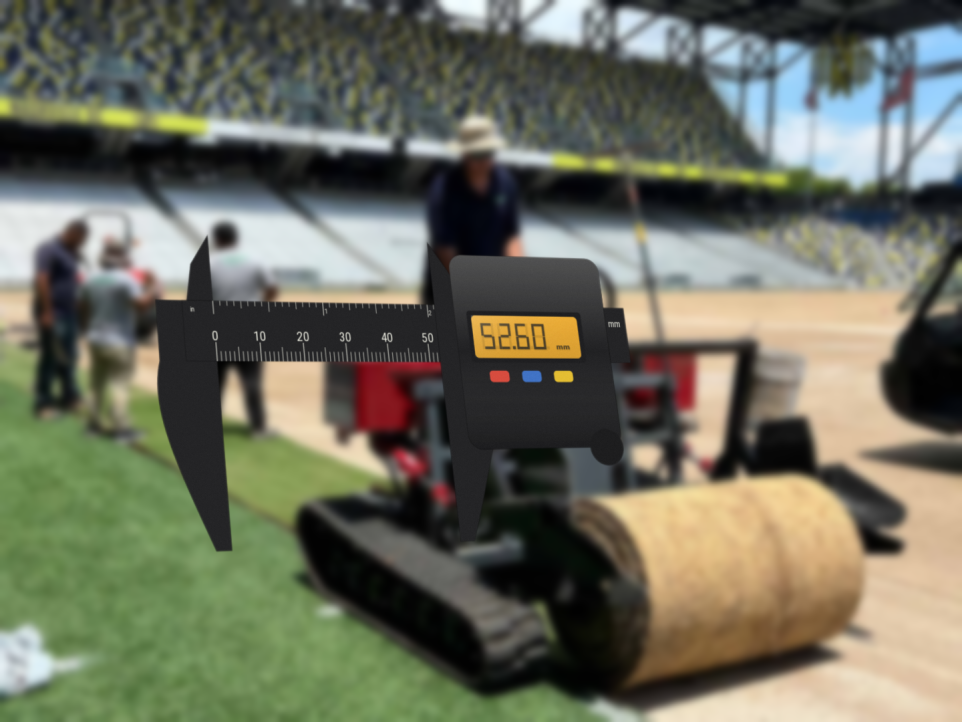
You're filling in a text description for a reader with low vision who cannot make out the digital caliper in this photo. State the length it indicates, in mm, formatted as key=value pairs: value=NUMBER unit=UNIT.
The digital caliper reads value=52.60 unit=mm
